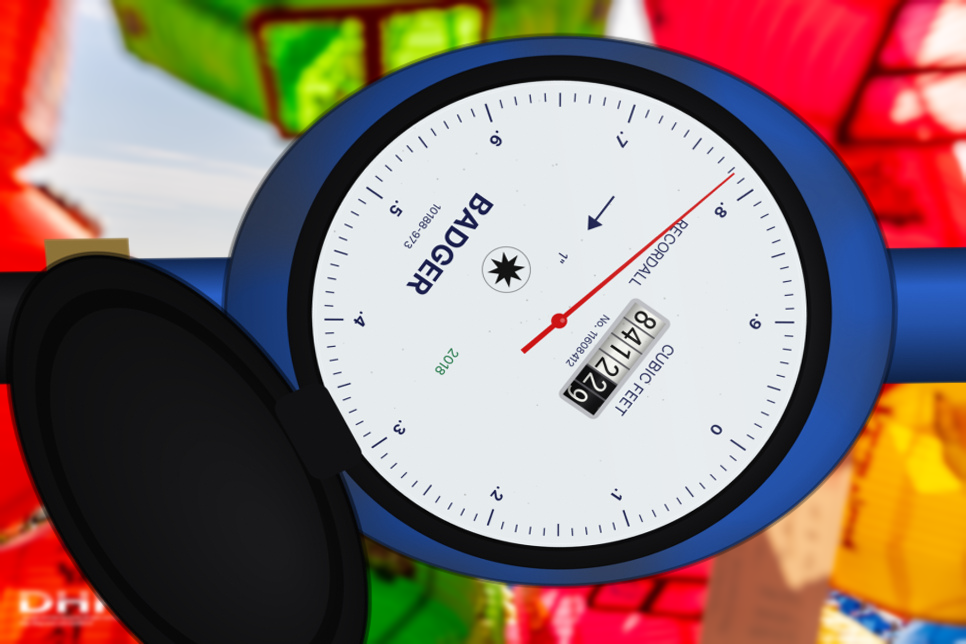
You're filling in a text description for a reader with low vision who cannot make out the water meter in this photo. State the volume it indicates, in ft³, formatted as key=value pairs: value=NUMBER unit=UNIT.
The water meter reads value=841228.78 unit=ft³
